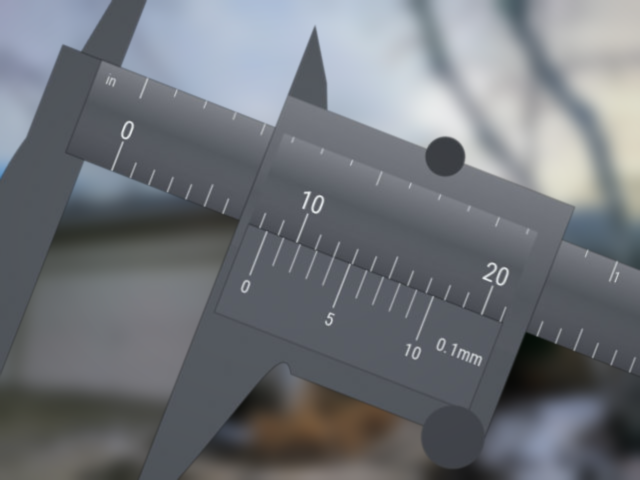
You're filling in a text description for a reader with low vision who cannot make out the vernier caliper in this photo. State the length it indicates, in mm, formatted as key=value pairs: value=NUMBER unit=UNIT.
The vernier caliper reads value=8.4 unit=mm
